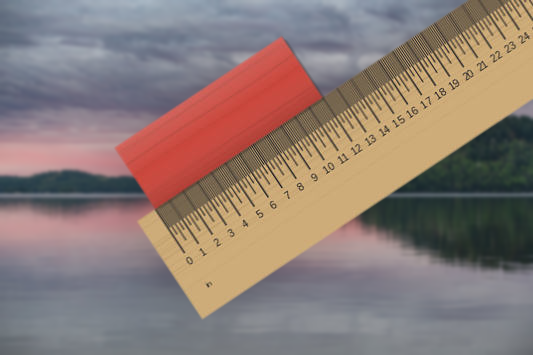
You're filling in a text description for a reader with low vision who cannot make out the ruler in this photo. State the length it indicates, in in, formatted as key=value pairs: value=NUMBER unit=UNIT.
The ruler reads value=12 unit=in
